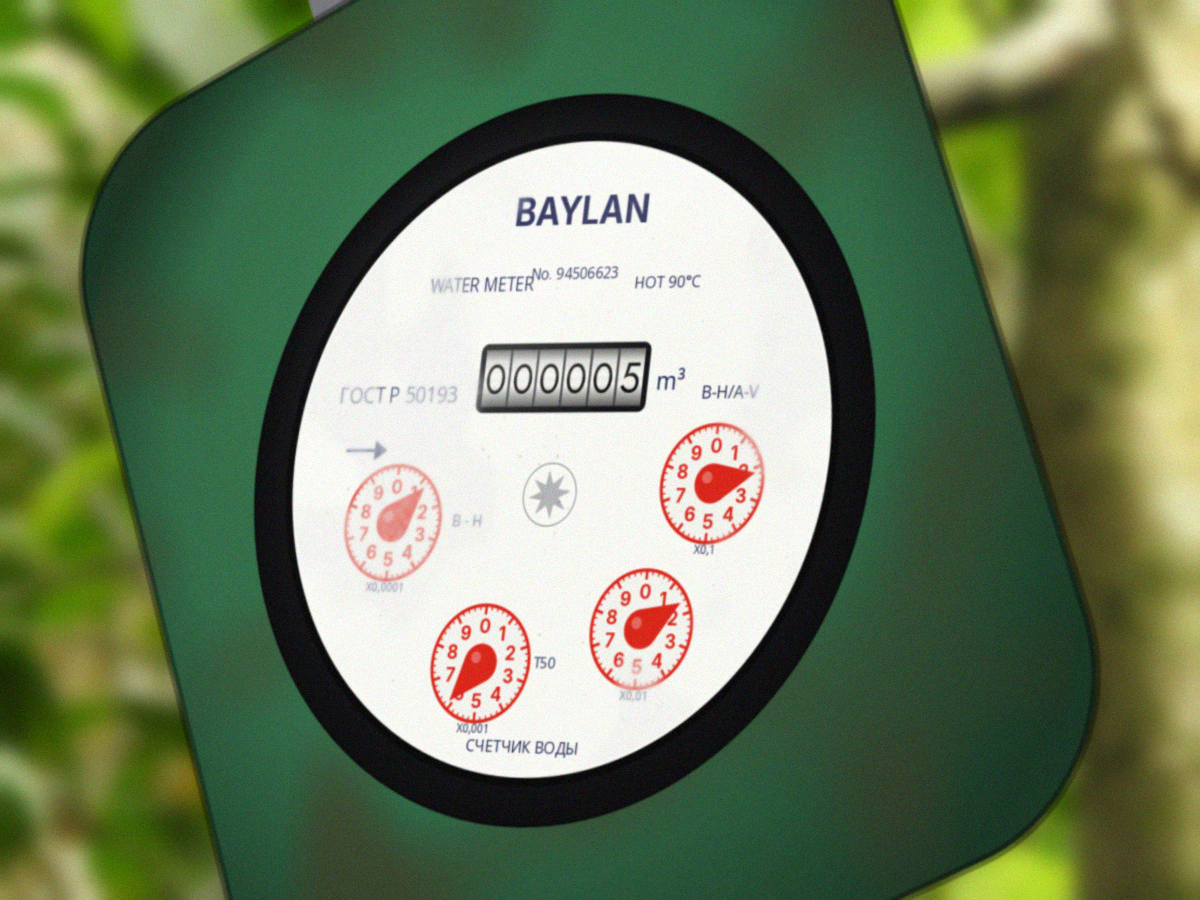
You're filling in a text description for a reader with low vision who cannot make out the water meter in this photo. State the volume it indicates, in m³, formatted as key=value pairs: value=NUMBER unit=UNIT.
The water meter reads value=5.2161 unit=m³
